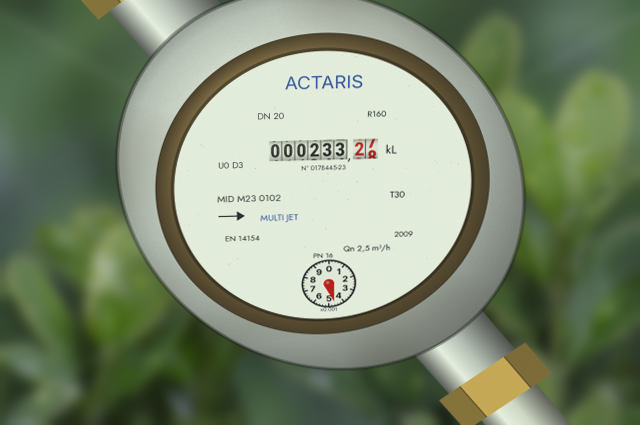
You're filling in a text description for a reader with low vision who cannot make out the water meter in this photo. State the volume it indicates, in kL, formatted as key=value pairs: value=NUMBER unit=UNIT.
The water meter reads value=233.274 unit=kL
